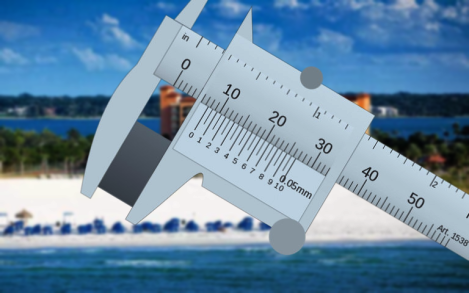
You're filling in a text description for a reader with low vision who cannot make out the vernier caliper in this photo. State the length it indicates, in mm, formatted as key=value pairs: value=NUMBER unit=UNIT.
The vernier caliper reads value=7.6 unit=mm
